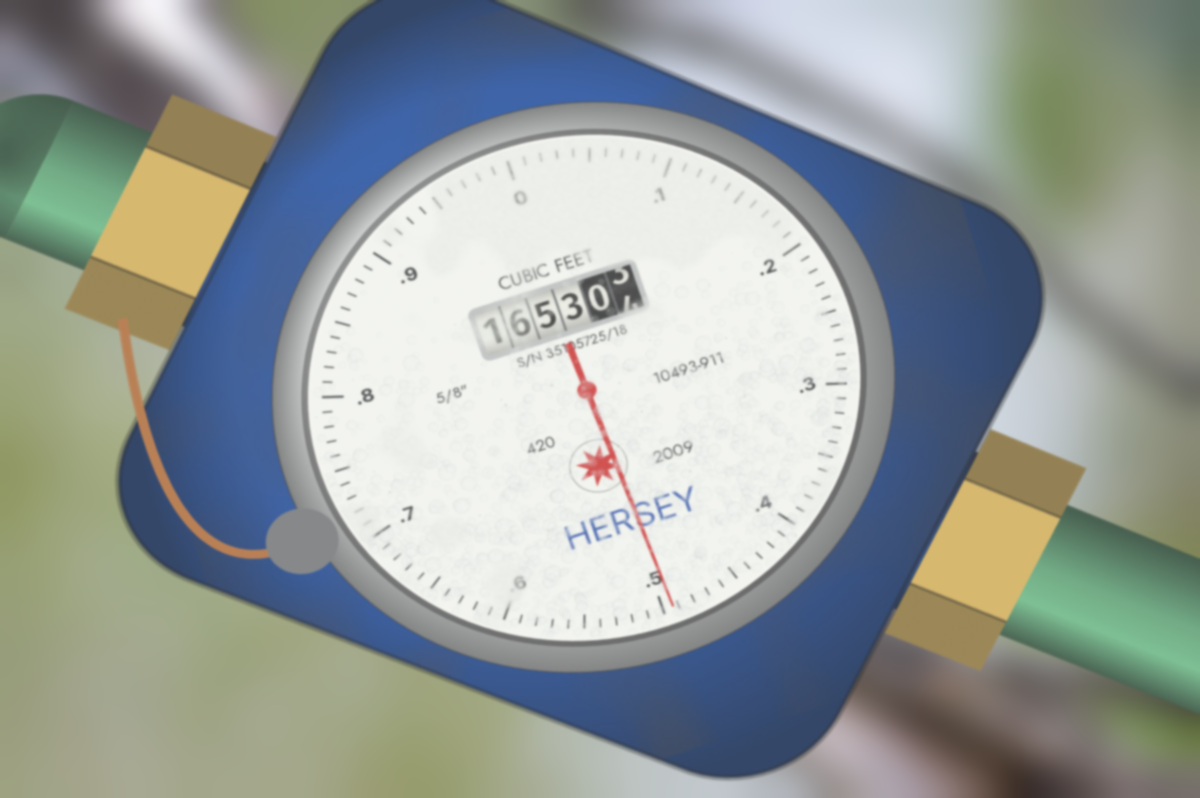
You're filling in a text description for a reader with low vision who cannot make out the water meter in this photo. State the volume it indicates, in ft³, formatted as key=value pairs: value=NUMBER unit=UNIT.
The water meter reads value=165303.49 unit=ft³
